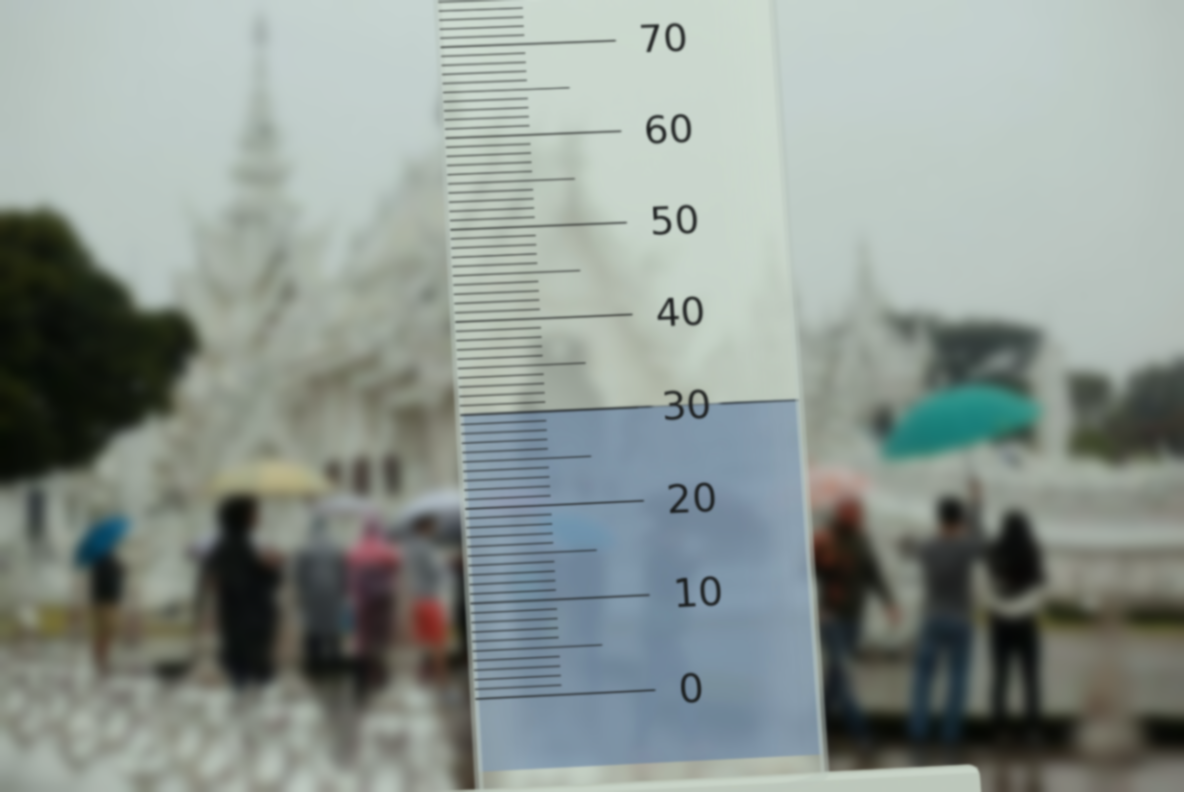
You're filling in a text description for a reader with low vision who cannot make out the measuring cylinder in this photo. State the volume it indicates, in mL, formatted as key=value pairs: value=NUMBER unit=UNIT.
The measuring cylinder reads value=30 unit=mL
